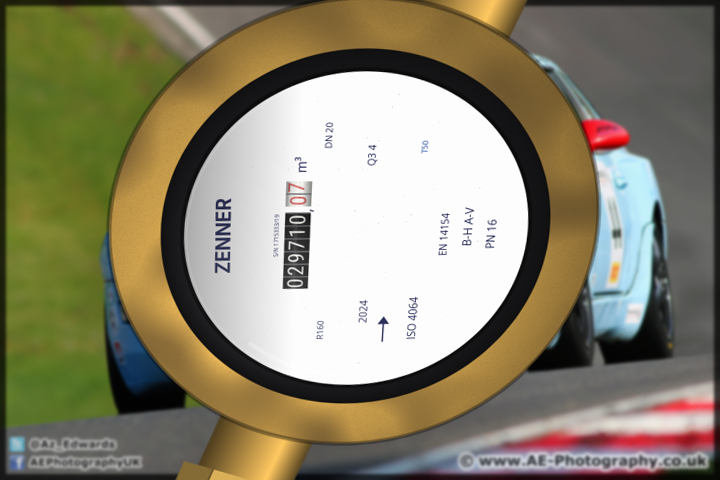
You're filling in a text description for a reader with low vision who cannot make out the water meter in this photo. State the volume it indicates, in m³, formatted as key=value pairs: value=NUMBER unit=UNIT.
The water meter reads value=29710.07 unit=m³
